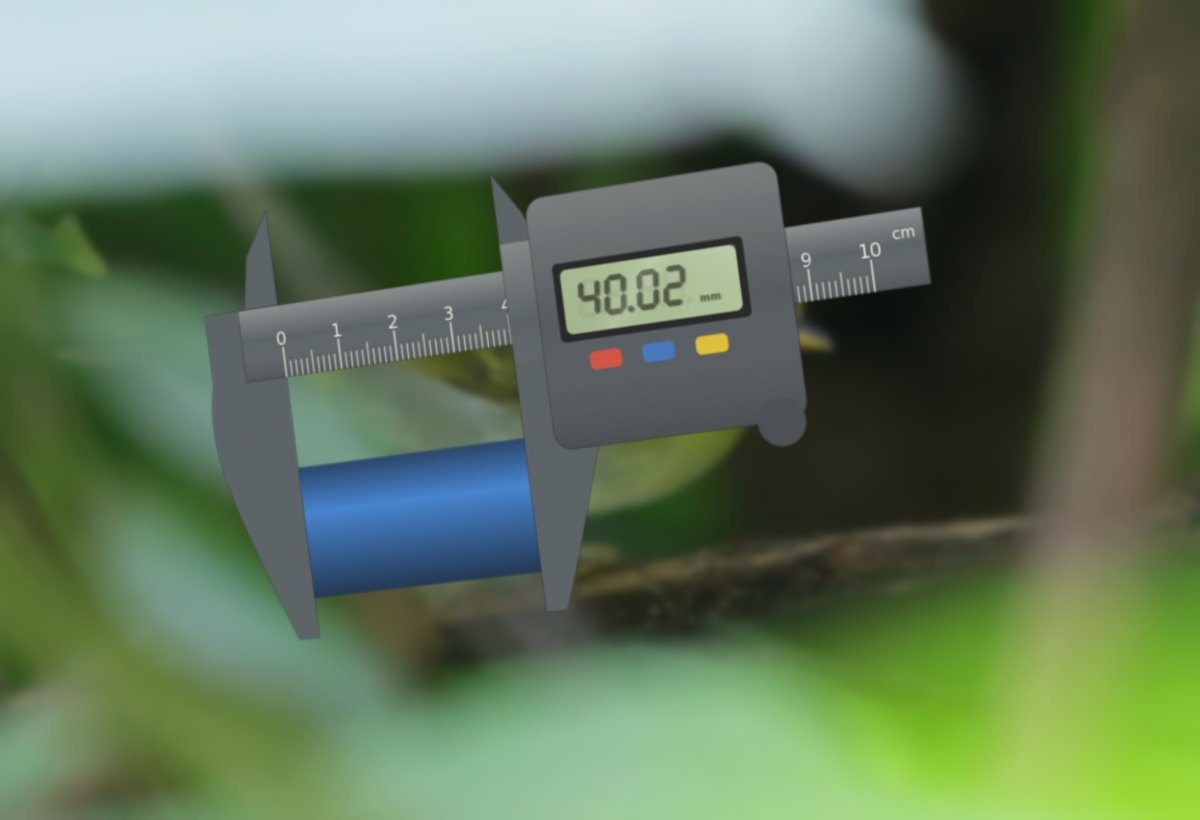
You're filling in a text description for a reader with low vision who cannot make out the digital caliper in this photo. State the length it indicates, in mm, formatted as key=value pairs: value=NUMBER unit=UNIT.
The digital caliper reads value=40.02 unit=mm
